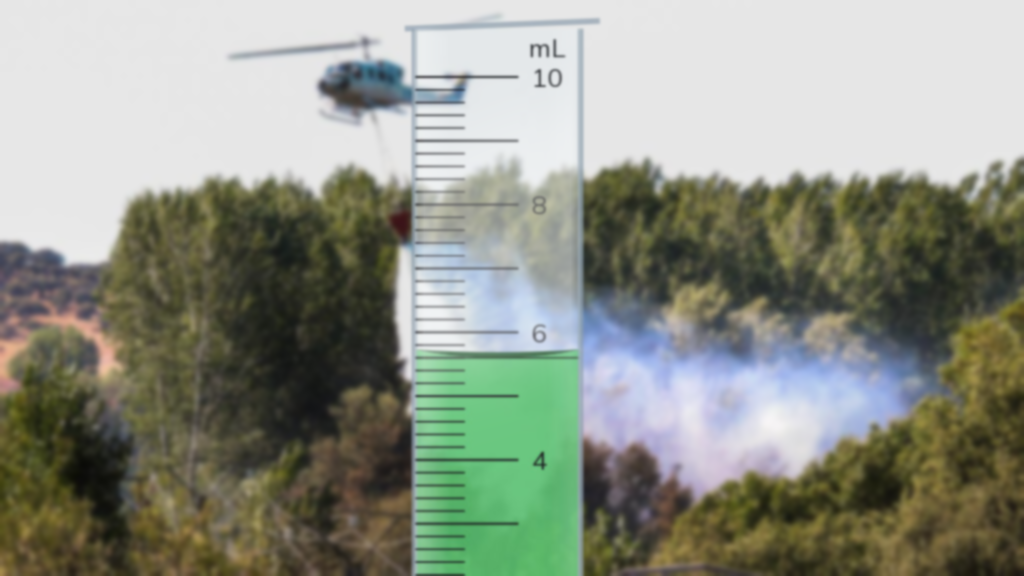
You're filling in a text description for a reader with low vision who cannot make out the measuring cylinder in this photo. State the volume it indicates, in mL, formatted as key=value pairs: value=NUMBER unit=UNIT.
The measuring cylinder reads value=5.6 unit=mL
